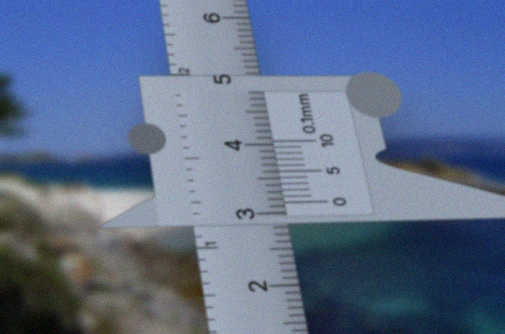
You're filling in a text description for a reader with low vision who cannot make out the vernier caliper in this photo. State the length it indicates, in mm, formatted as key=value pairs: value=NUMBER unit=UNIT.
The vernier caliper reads value=31.5 unit=mm
